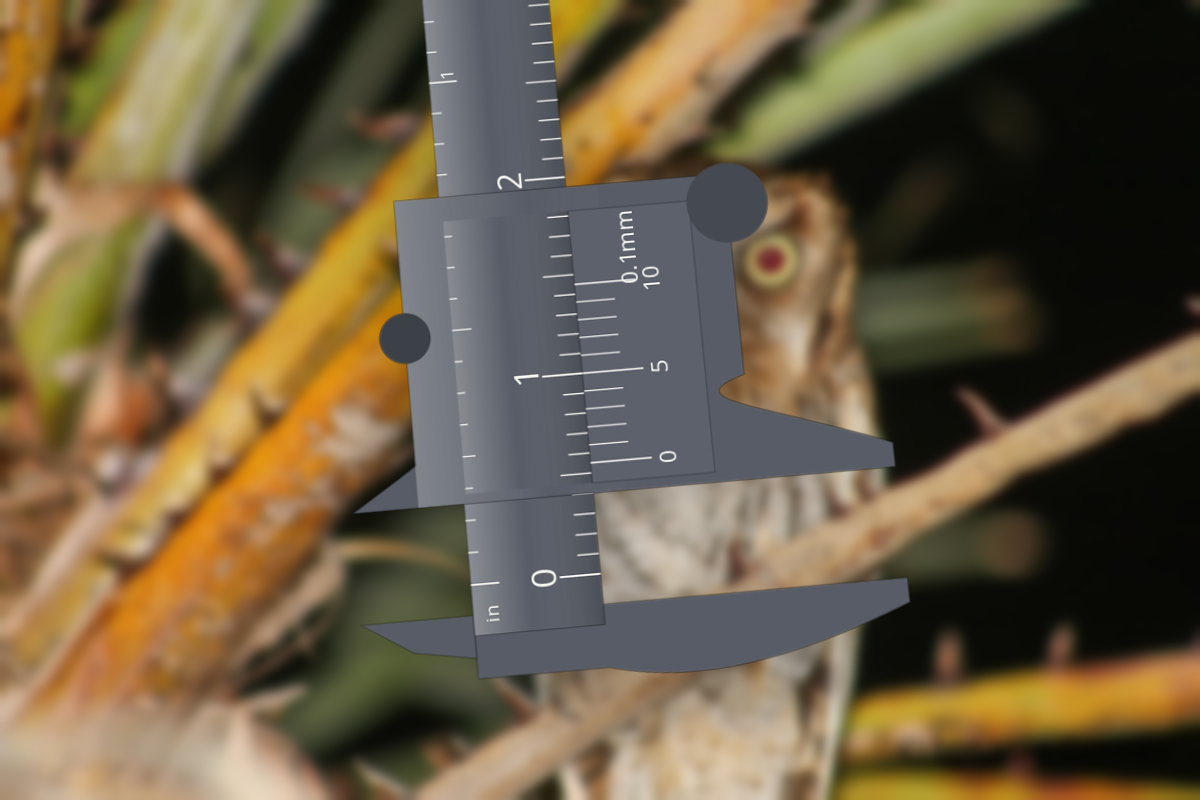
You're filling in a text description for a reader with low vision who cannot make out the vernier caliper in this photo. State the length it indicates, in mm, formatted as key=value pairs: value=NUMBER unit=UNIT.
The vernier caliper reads value=5.5 unit=mm
